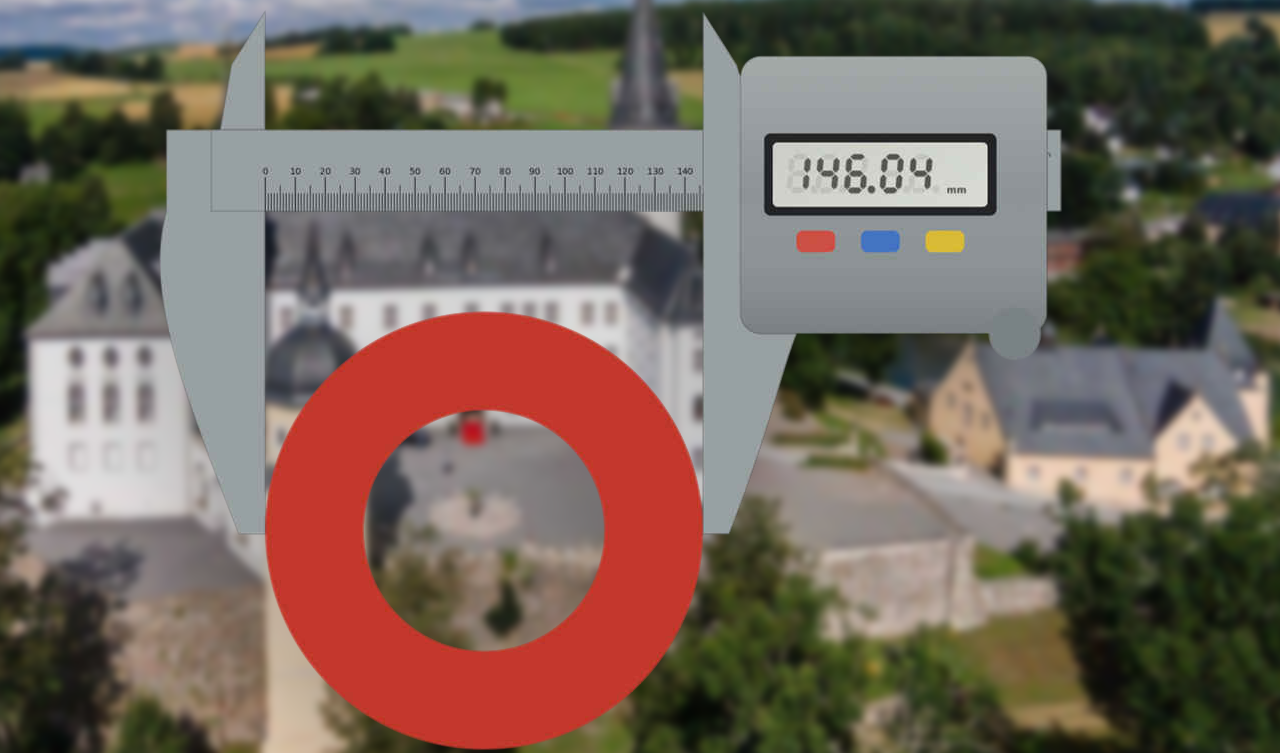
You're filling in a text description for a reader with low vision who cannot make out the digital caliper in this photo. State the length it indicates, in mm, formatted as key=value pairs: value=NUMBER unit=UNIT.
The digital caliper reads value=146.04 unit=mm
